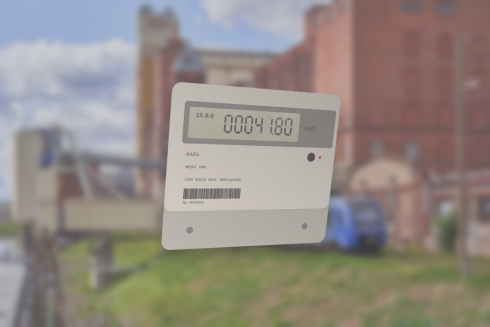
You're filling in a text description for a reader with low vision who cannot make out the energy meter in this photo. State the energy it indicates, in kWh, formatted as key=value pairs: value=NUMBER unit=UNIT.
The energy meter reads value=41.80 unit=kWh
